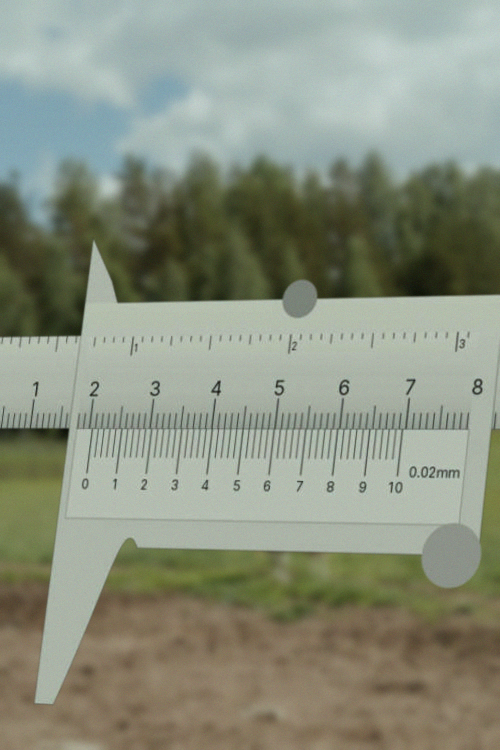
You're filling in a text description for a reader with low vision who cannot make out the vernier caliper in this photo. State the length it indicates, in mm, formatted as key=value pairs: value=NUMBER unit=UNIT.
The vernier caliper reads value=20.5 unit=mm
